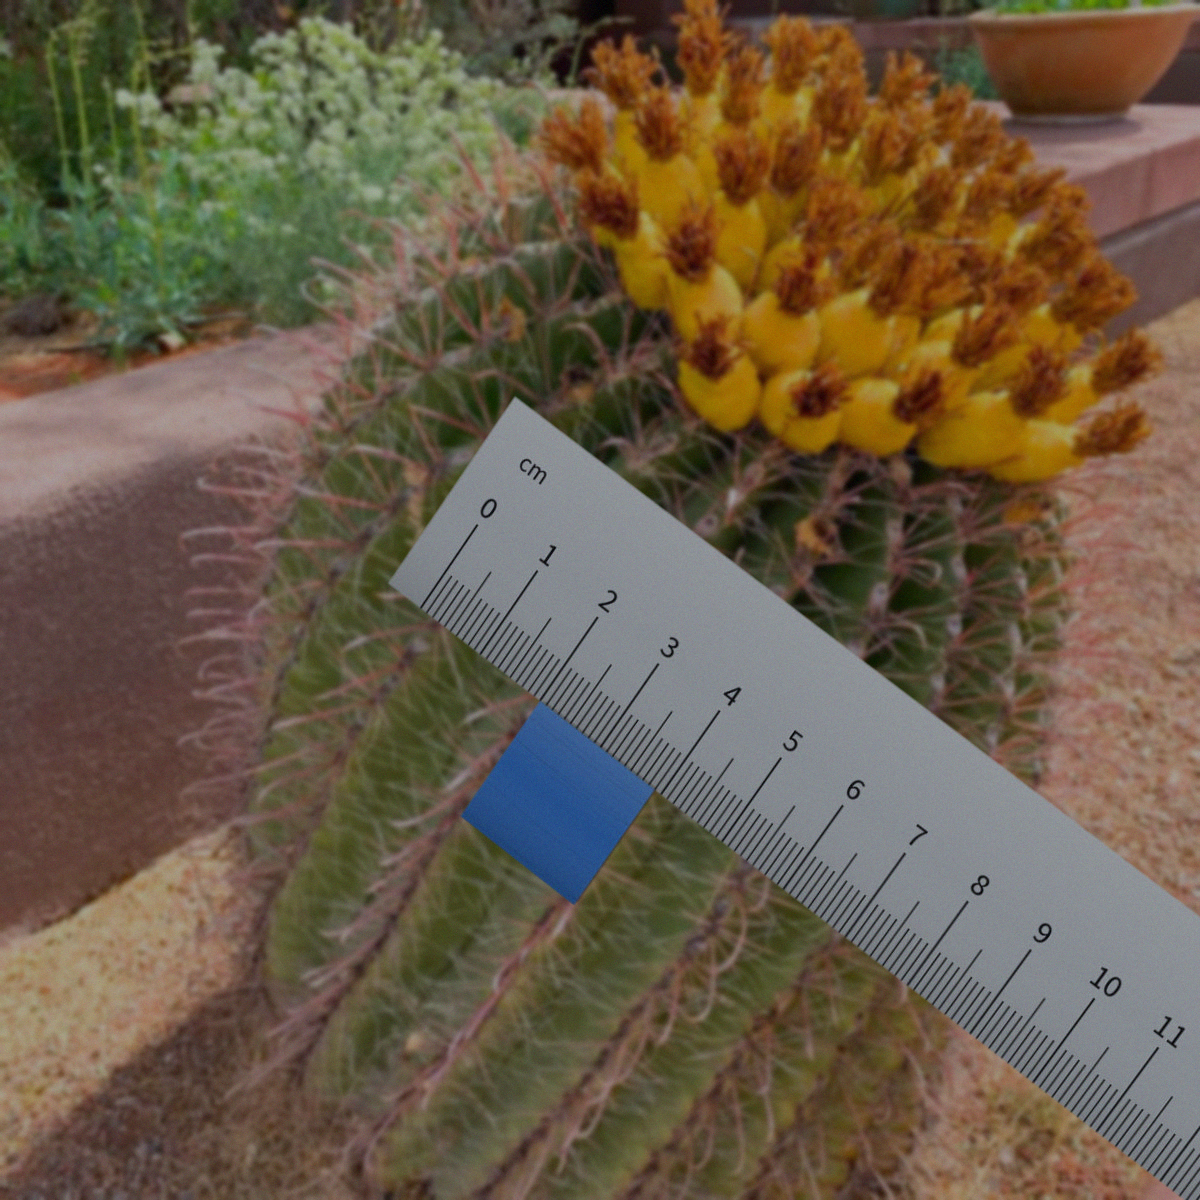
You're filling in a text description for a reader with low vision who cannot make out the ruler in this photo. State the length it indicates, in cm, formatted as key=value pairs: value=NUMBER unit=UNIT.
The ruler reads value=1.9 unit=cm
